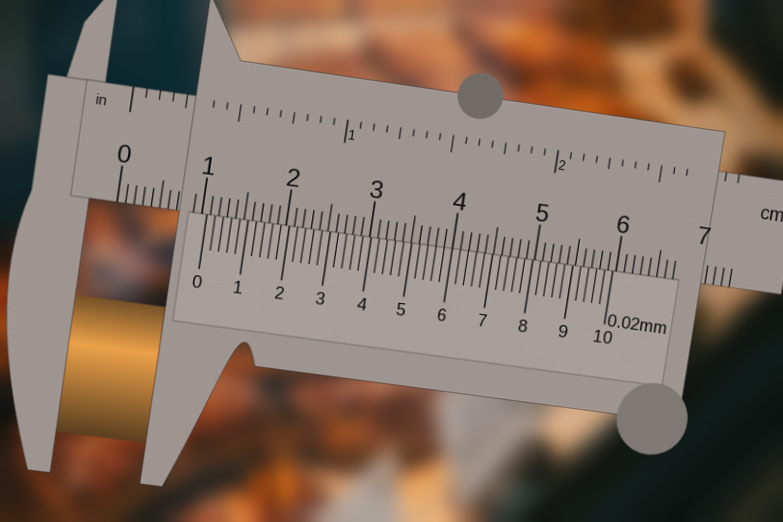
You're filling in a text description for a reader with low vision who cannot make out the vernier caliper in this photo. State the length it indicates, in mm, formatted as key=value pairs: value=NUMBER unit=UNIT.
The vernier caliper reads value=10.6 unit=mm
